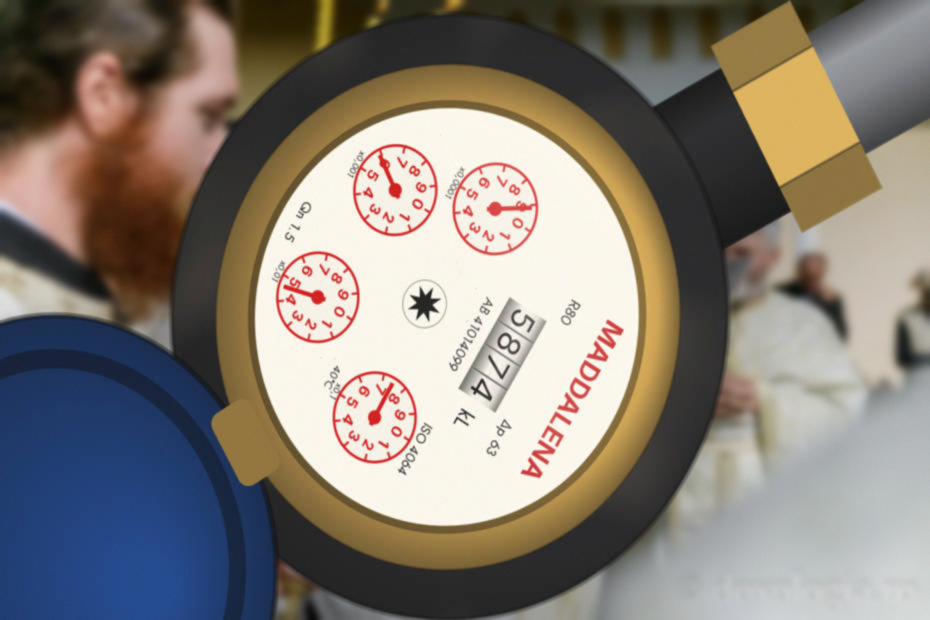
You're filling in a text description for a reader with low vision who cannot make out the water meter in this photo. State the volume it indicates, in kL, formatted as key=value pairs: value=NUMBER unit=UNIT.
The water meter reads value=5874.7459 unit=kL
